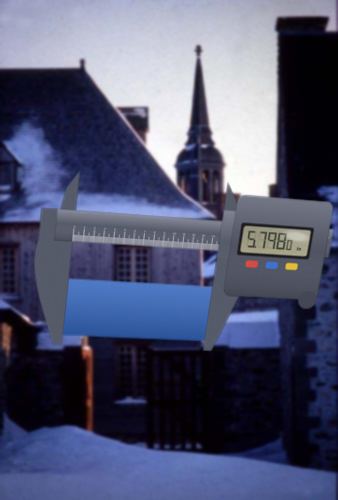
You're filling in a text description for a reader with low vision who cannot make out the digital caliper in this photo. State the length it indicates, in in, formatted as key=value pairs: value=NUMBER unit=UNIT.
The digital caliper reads value=5.7980 unit=in
